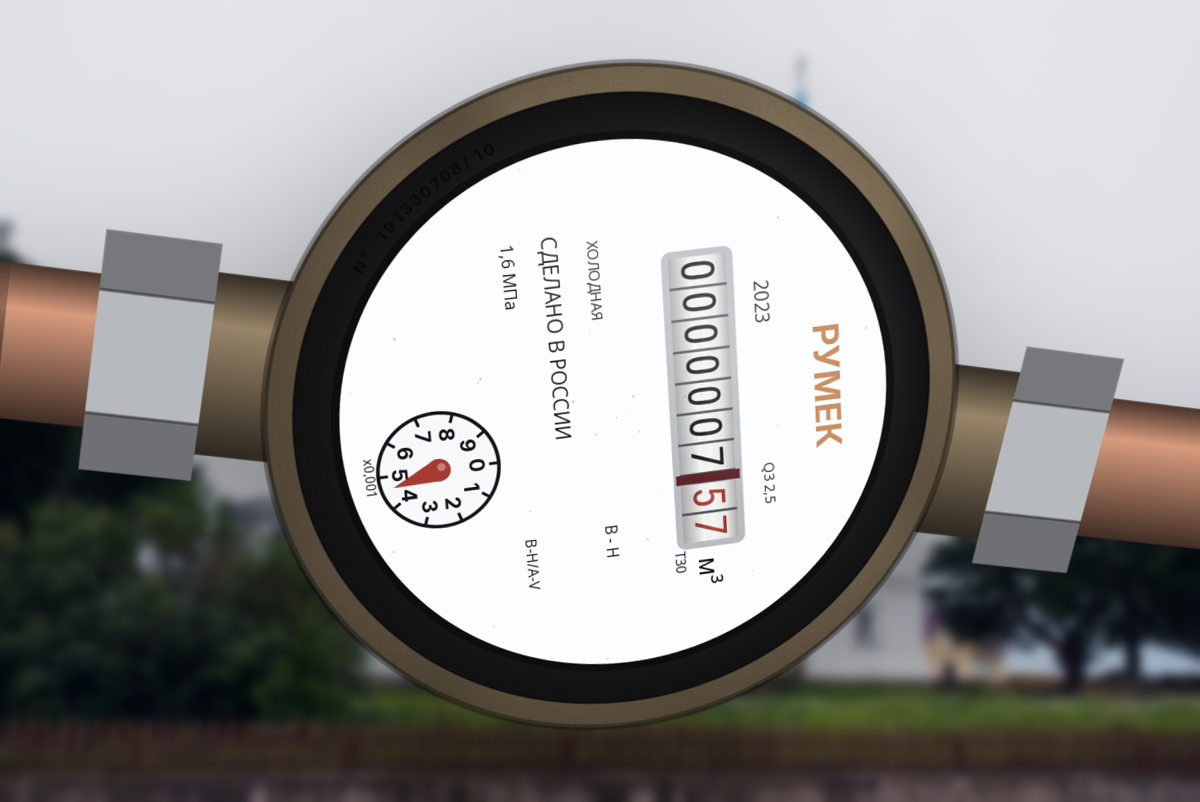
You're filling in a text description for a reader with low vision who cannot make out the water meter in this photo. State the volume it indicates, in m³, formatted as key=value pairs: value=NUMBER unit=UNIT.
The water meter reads value=7.574 unit=m³
